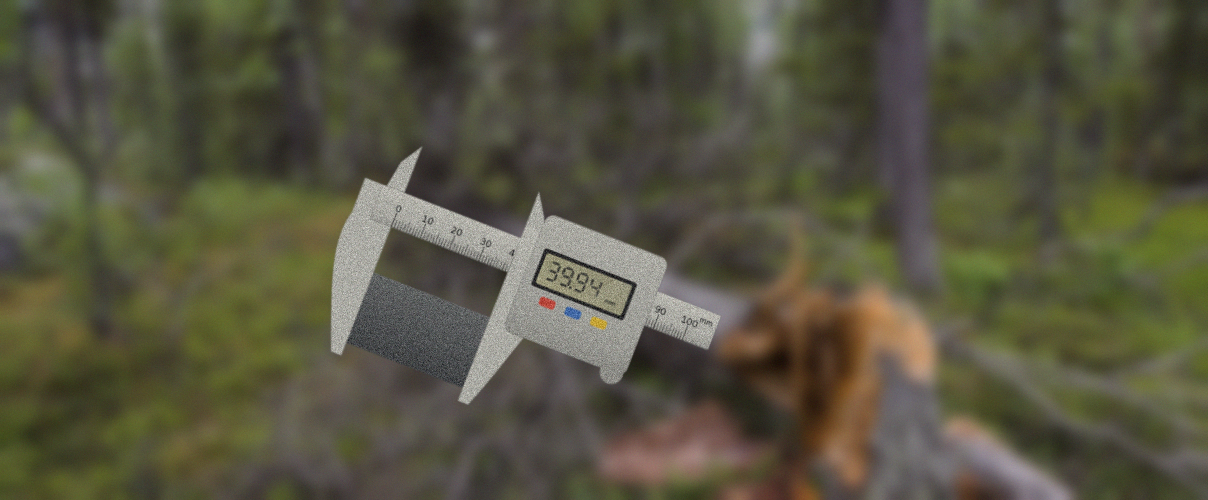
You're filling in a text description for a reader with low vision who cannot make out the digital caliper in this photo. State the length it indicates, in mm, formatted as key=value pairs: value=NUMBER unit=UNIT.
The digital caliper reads value=39.94 unit=mm
